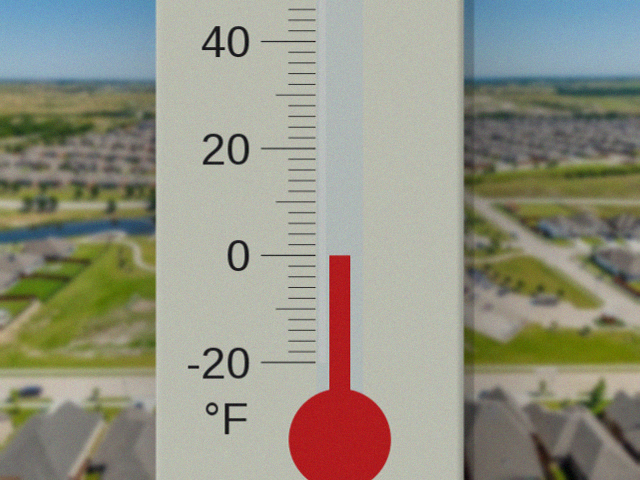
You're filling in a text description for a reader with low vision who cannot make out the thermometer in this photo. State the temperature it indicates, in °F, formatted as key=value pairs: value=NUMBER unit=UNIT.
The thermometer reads value=0 unit=°F
